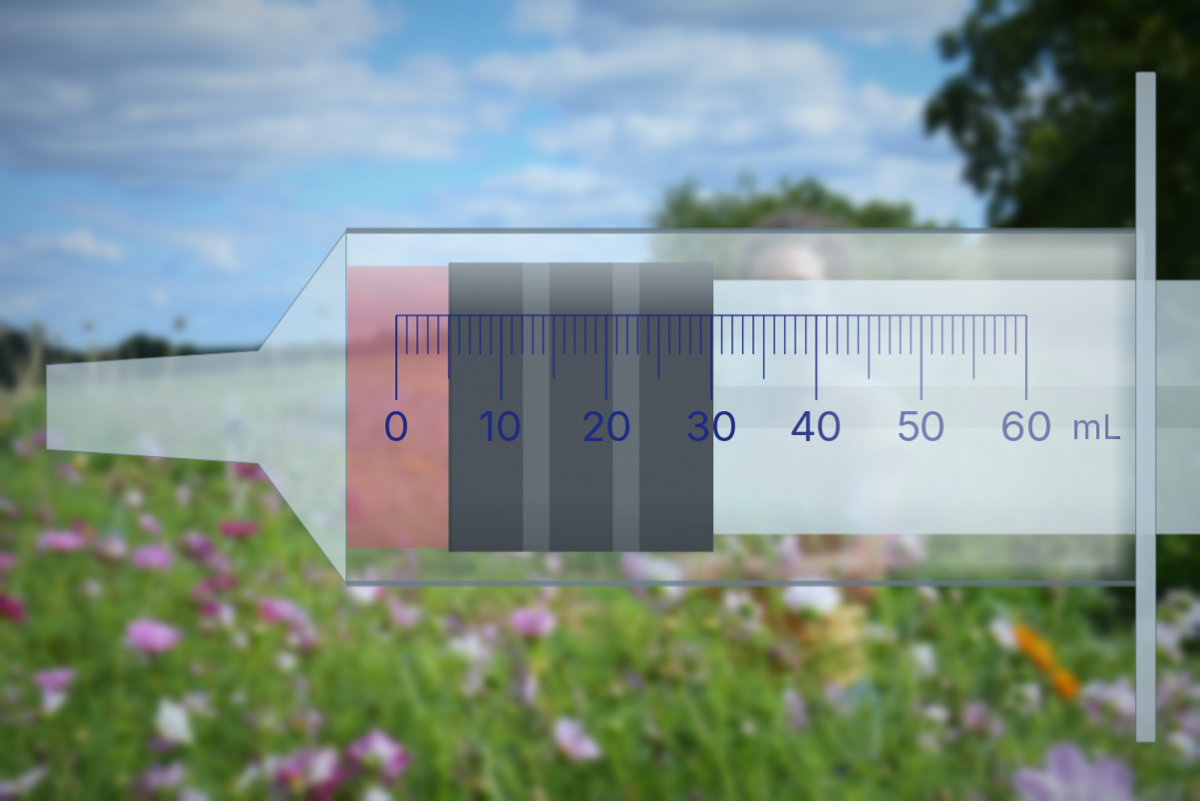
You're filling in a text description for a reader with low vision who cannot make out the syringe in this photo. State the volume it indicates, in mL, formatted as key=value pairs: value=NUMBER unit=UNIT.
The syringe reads value=5 unit=mL
